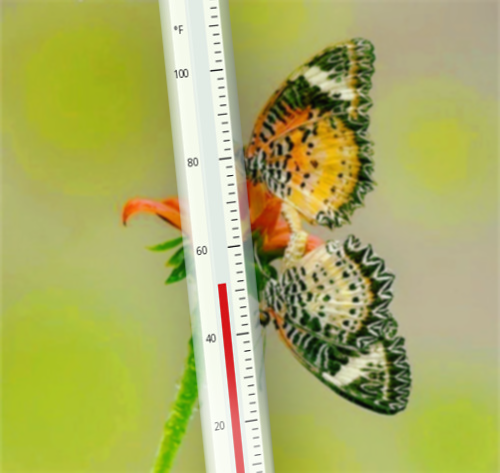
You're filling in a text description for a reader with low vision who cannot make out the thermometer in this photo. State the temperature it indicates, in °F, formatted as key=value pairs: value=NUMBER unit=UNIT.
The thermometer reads value=52 unit=°F
